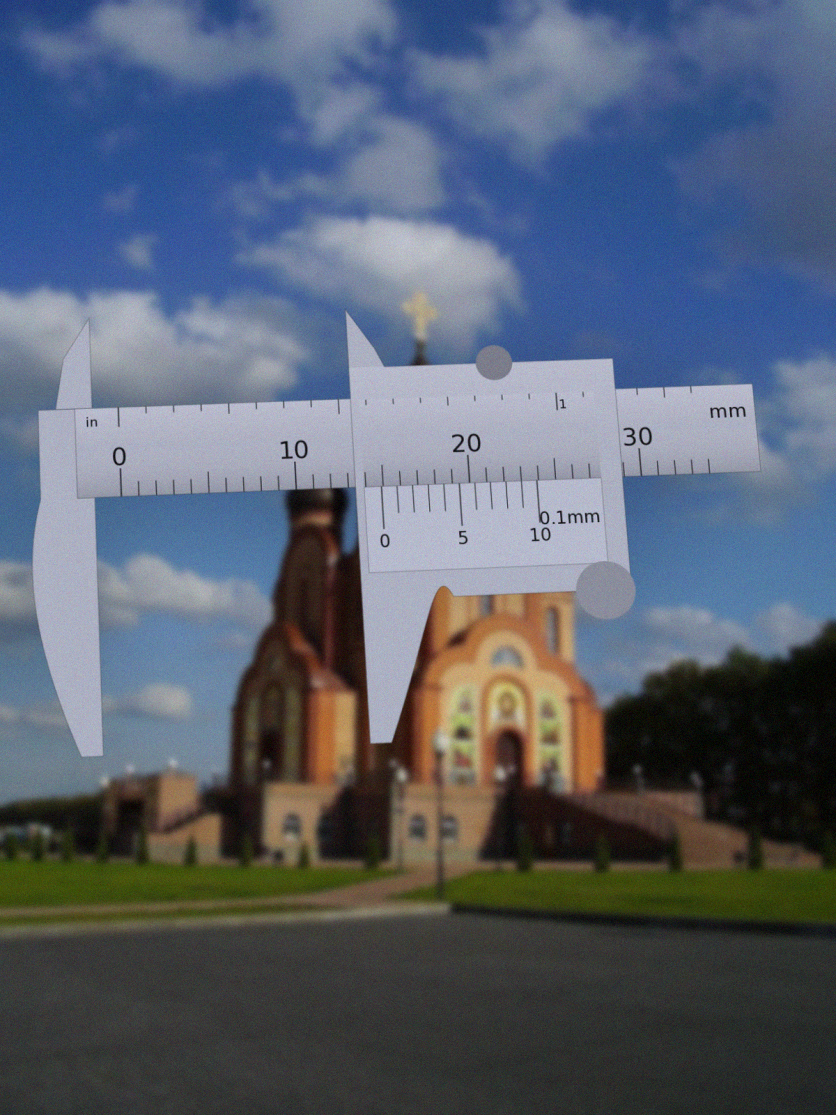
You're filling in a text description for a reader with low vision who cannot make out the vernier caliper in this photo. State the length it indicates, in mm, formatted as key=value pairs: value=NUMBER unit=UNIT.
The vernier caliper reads value=14.9 unit=mm
